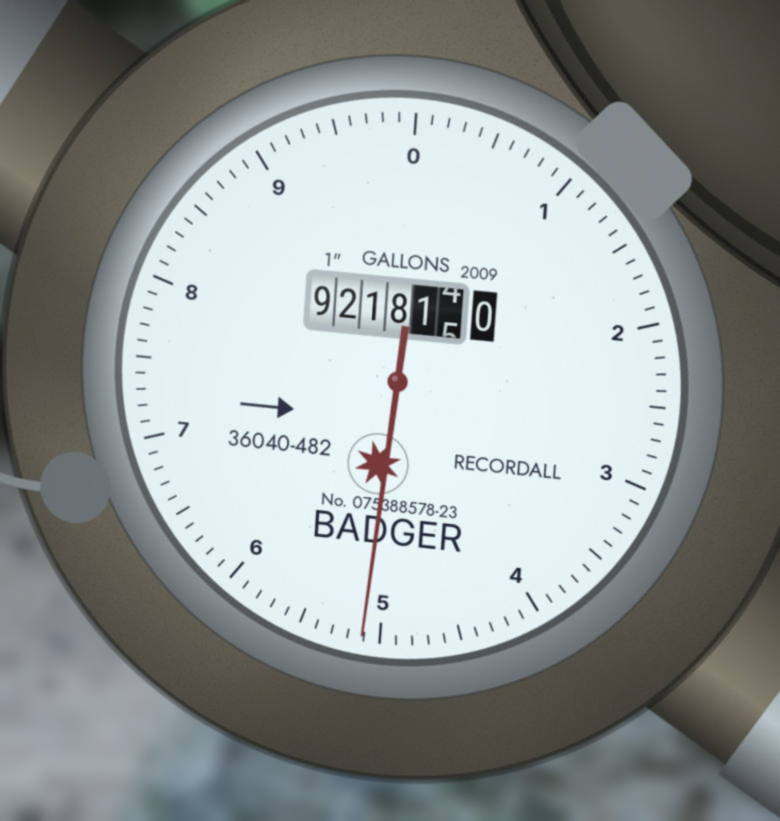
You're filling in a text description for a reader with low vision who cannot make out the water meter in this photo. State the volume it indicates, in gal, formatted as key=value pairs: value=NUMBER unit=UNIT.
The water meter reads value=9218145.1 unit=gal
